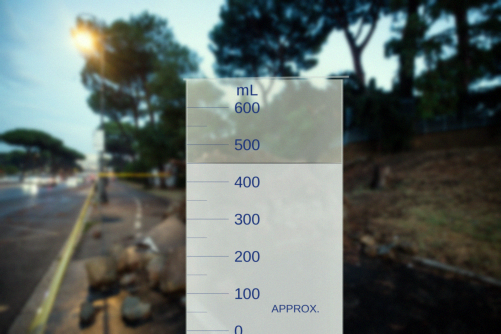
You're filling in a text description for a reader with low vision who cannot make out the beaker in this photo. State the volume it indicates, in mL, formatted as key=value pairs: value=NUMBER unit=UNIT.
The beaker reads value=450 unit=mL
